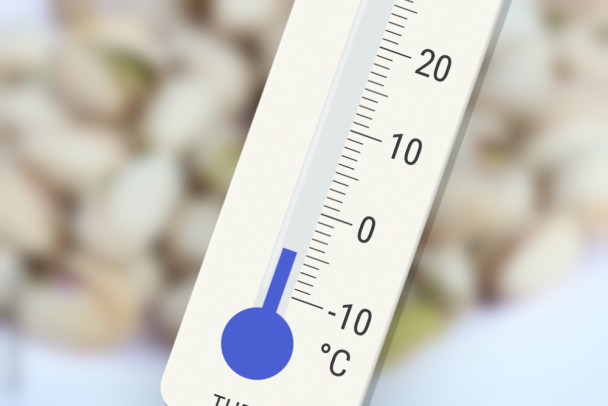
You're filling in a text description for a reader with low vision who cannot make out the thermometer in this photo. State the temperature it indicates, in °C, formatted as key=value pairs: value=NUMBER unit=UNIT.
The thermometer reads value=-5 unit=°C
